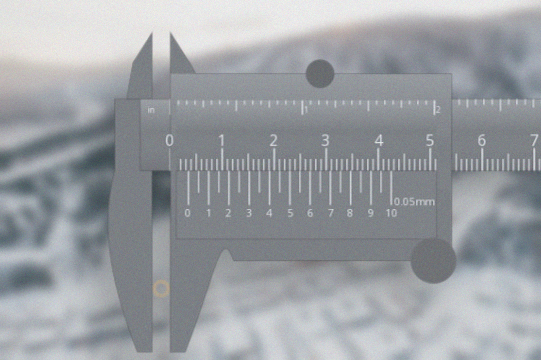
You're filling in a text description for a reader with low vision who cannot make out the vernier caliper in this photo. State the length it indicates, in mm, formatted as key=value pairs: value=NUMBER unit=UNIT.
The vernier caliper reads value=3.5 unit=mm
